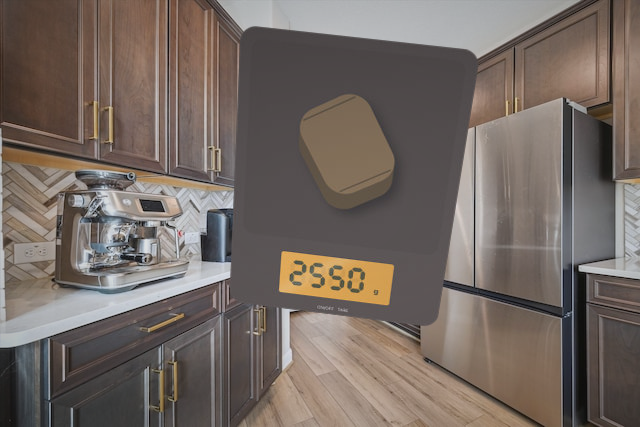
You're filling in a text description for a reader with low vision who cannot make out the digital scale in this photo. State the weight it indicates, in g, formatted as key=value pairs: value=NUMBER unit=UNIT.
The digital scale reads value=2550 unit=g
